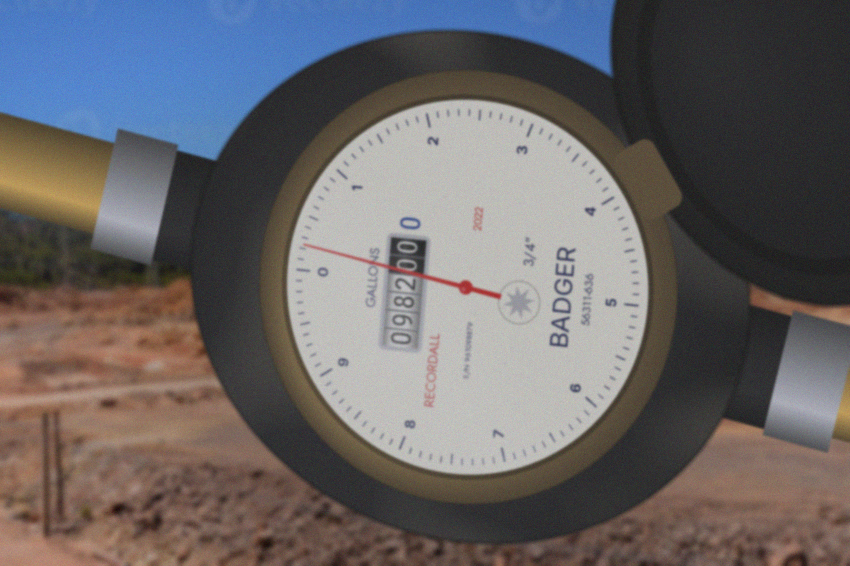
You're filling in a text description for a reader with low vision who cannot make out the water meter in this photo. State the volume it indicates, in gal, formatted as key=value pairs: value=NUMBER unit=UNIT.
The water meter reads value=982000.2 unit=gal
